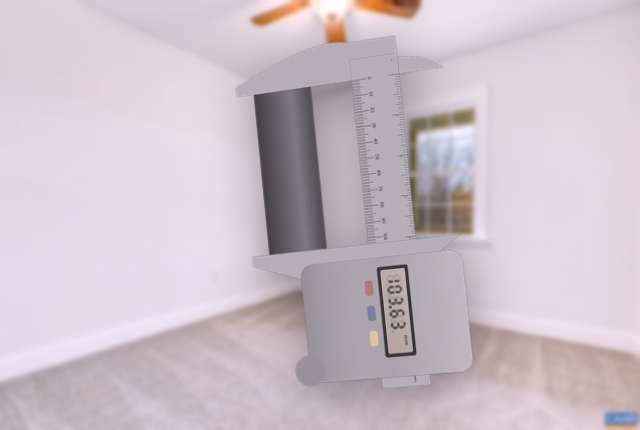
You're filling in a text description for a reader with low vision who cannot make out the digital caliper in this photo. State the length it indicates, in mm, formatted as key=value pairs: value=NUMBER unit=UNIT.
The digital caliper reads value=103.63 unit=mm
